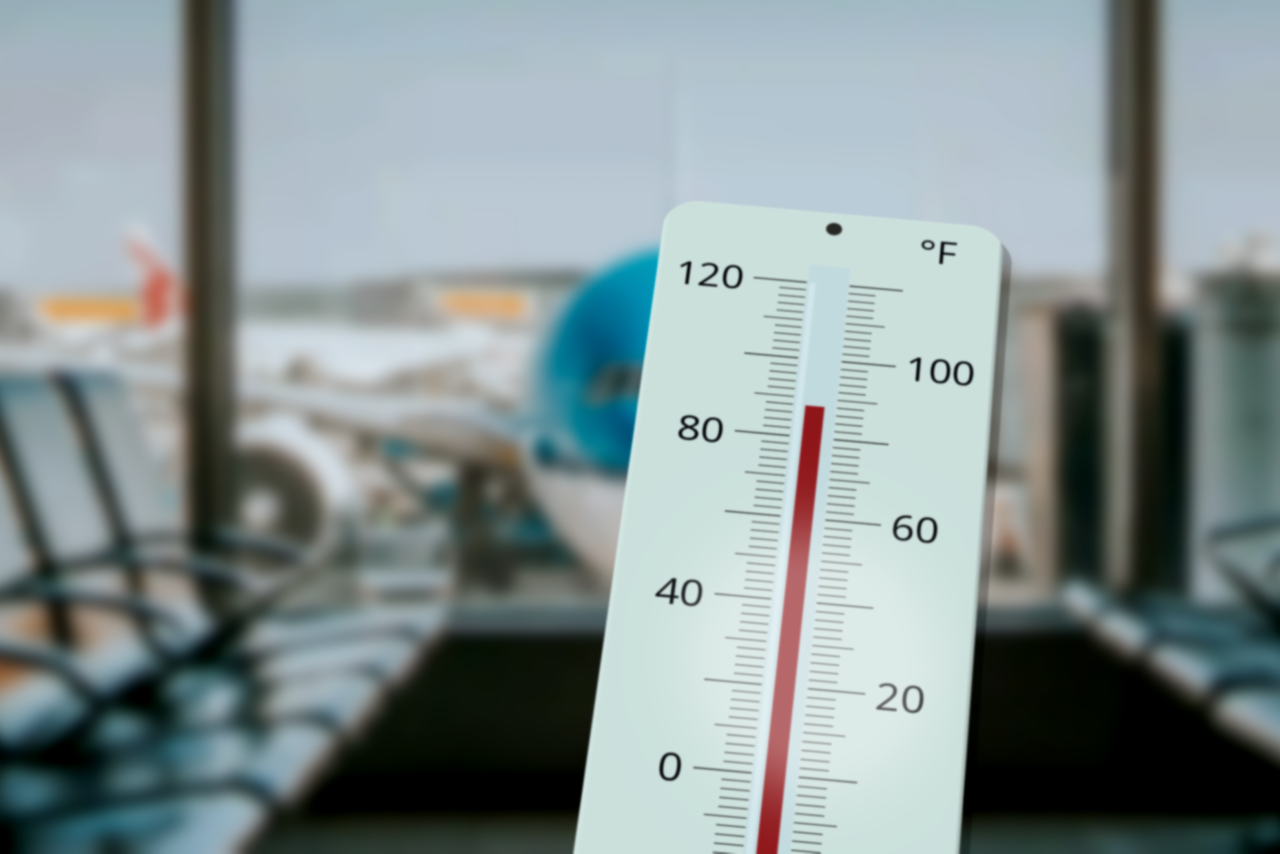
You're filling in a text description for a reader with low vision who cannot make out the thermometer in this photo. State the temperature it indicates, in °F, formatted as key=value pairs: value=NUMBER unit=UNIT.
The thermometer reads value=88 unit=°F
